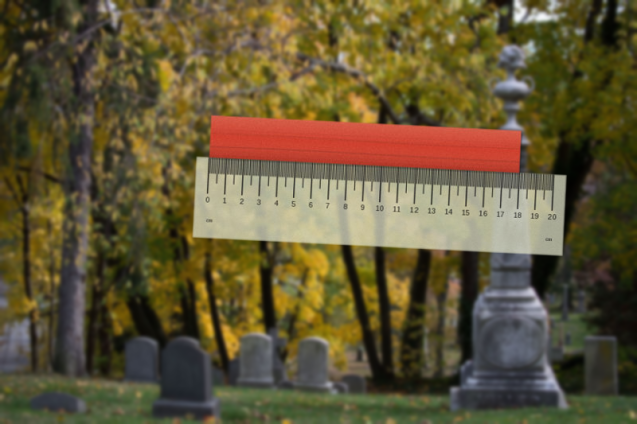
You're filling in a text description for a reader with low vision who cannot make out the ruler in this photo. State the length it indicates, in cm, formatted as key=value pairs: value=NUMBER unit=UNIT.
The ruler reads value=18 unit=cm
